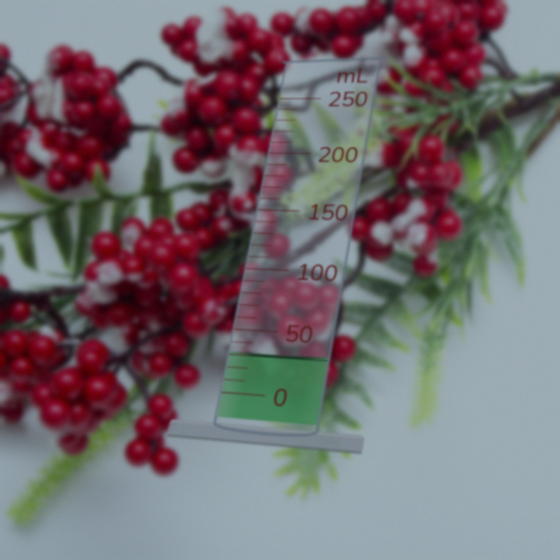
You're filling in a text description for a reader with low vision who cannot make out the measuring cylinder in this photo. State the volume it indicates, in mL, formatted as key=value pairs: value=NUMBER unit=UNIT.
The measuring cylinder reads value=30 unit=mL
